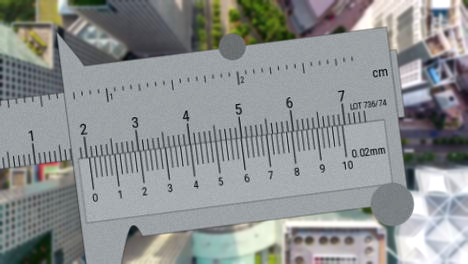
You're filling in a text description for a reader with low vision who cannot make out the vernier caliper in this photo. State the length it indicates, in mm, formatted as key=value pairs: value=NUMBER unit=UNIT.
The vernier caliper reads value=20.5 unit=mm
